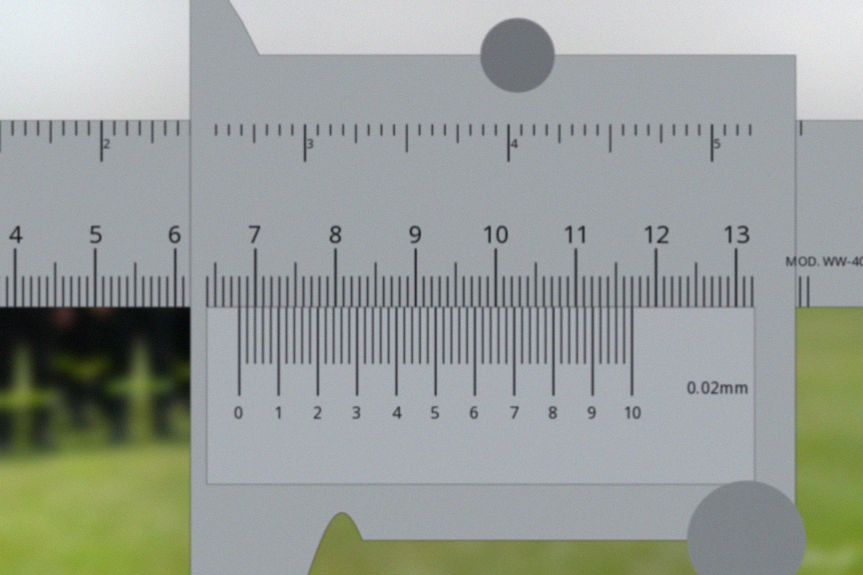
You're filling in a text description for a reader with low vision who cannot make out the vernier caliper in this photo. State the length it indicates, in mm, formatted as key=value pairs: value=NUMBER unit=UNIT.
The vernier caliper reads value=68.0 unit=mm
